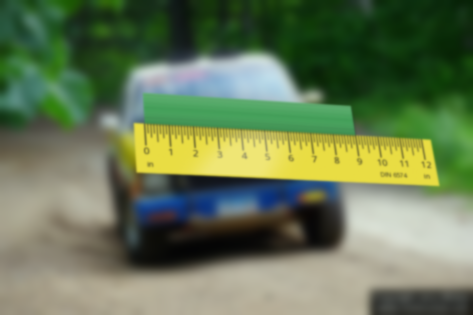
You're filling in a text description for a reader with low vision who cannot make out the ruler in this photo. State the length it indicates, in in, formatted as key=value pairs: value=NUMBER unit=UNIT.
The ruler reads value=9 unit=in
